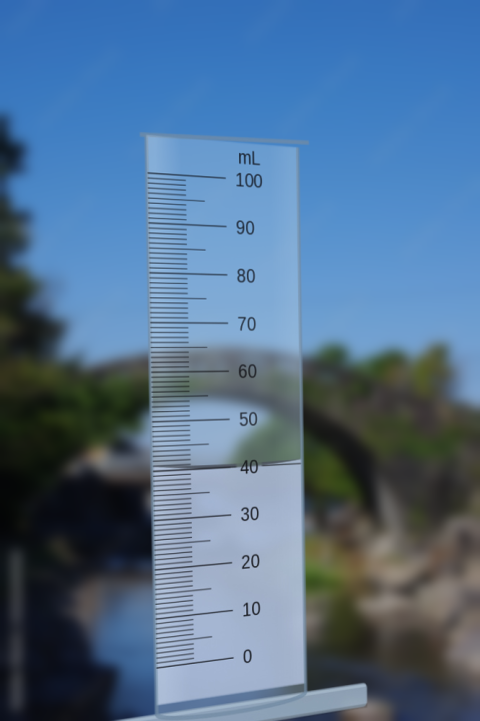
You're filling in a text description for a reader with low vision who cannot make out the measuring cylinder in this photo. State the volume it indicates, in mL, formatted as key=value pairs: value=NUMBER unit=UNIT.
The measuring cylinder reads value=40 unit=mL
